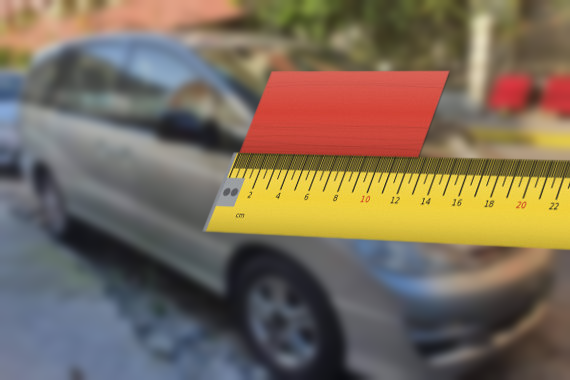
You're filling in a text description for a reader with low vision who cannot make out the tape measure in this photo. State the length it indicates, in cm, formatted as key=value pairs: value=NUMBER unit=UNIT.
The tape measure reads value=12.5 unit=cm
